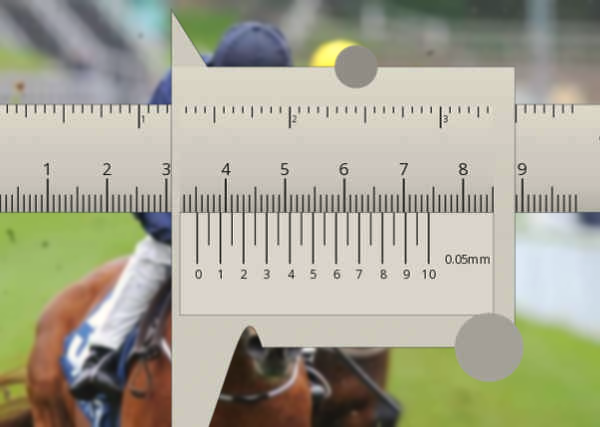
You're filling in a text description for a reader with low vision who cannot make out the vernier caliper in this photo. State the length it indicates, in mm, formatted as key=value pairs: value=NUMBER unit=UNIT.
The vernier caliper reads value=35.2 unit=mm
